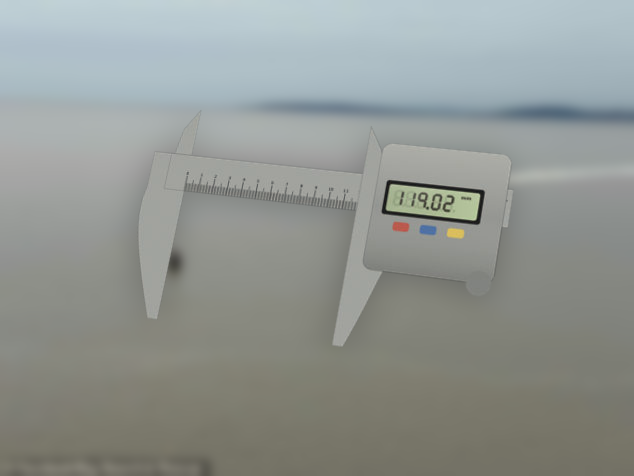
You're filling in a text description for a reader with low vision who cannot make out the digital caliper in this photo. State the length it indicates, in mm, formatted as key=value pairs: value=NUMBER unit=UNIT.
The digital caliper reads value=119.02 unit=mm
